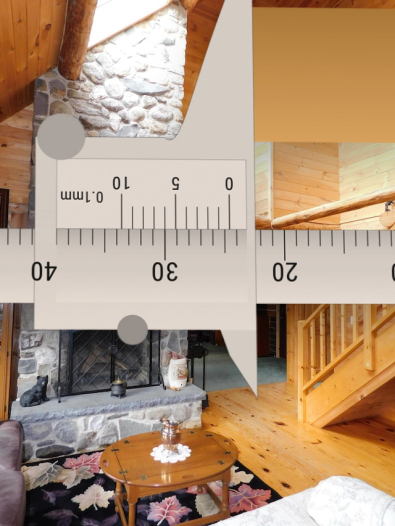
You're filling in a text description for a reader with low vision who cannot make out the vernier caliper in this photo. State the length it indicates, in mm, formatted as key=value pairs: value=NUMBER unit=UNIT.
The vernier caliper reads value=24.6 unit=mm
